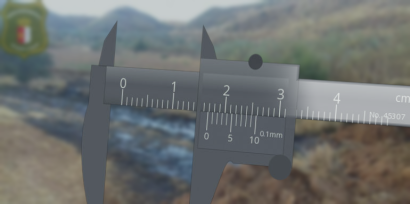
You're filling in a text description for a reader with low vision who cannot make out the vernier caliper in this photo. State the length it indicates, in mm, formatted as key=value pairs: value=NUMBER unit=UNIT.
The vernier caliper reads value=16.8 unit=mm
